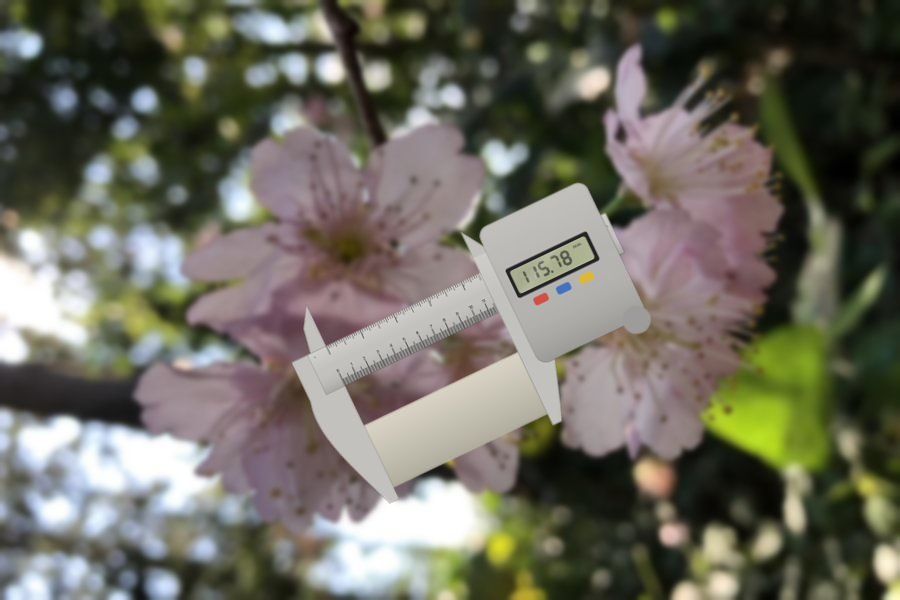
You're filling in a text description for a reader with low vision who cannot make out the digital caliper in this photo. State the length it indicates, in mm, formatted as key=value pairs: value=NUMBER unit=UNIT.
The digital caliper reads value=115.78 unit=mm
